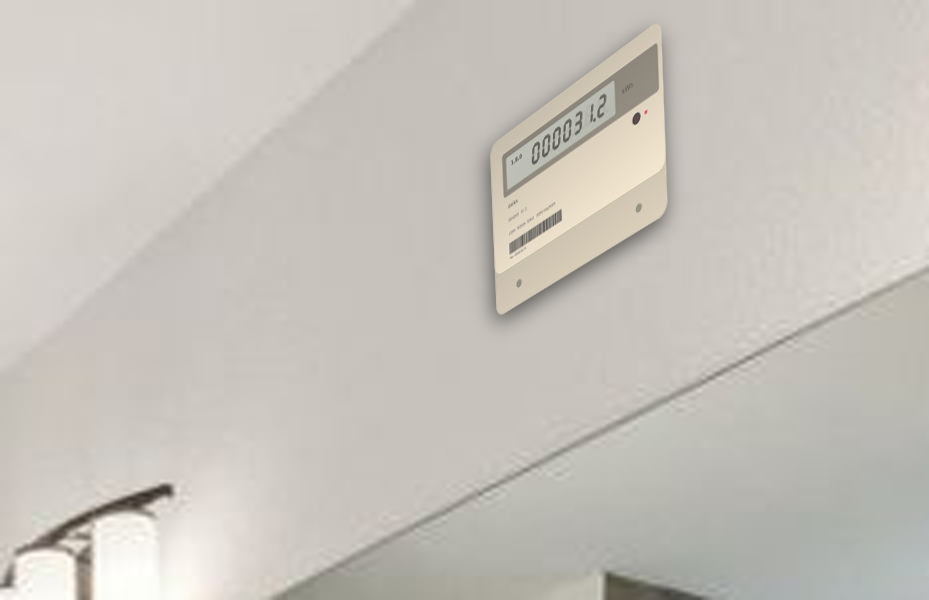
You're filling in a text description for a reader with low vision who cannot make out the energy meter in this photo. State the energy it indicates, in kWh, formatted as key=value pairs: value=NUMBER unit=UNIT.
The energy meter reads value=31.2 unit=kWh
